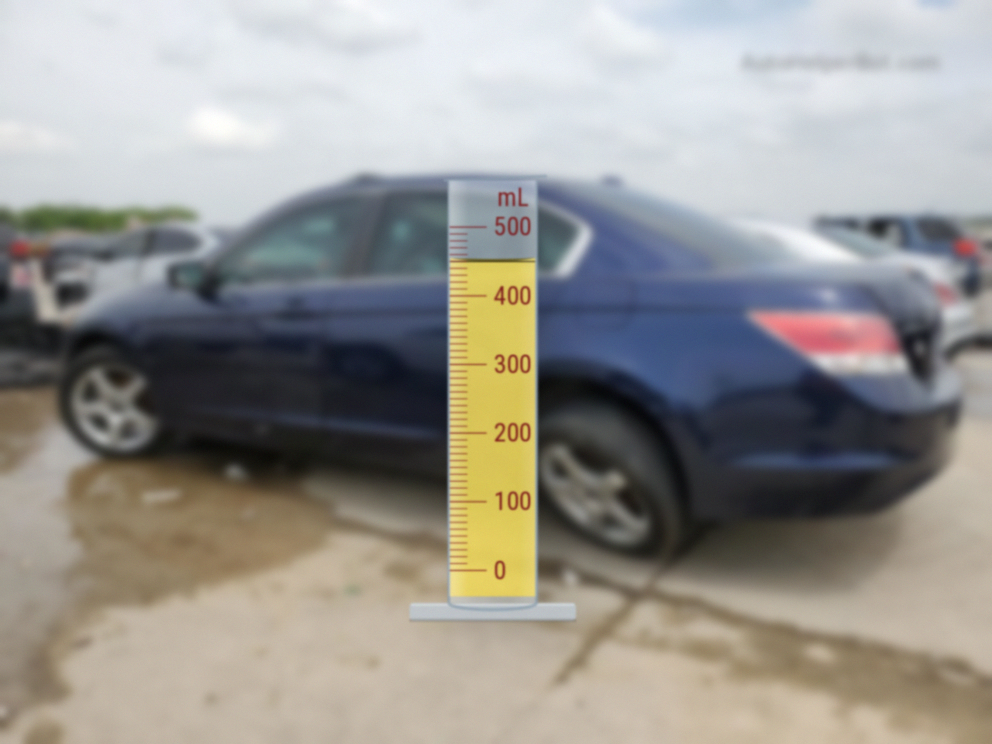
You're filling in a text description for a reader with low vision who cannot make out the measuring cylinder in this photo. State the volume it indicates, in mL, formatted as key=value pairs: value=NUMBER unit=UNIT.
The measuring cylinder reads value=450 unit=mL
